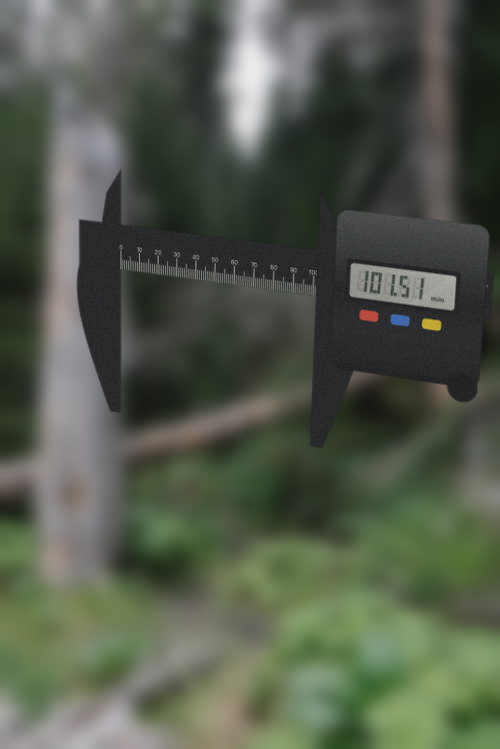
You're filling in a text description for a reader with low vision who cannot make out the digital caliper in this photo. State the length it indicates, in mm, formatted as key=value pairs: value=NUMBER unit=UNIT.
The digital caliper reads value=101.51 unit=mm
